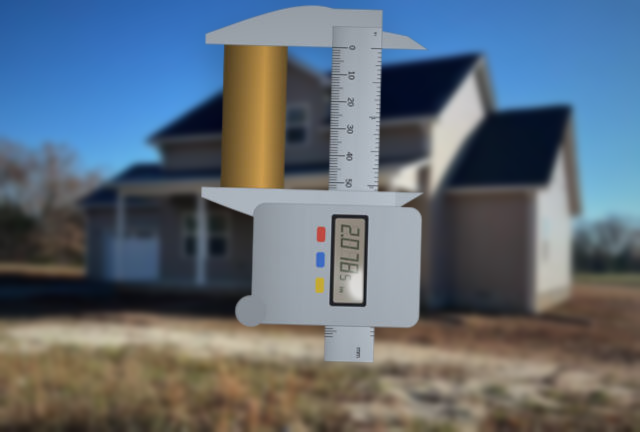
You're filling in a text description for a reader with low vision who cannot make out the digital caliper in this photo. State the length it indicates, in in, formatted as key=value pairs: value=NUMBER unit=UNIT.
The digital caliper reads value=2.0785 unit=in
